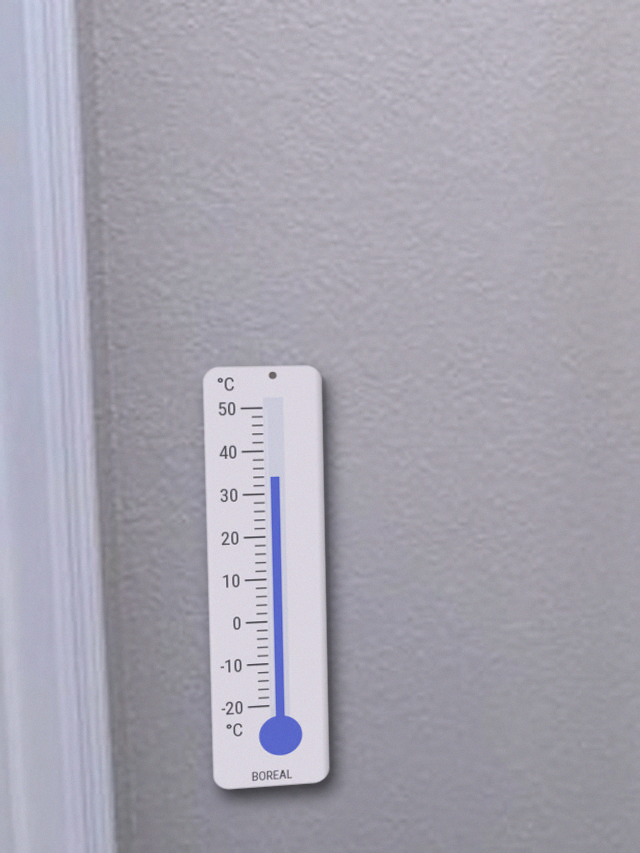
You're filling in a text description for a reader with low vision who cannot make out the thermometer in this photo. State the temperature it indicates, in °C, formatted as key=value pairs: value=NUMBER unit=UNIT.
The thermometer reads value=34 unit=°C
